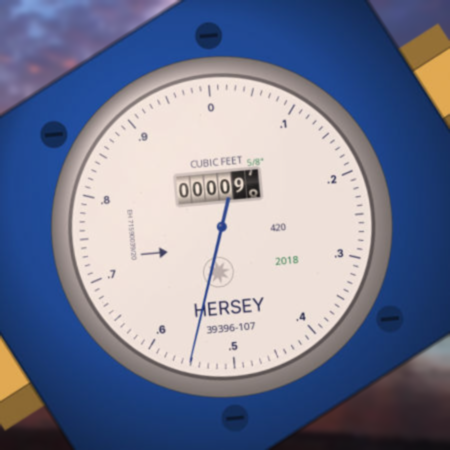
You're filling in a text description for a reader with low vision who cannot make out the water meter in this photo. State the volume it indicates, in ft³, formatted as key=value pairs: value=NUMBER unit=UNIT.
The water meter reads value=97.55 unit=ft³
